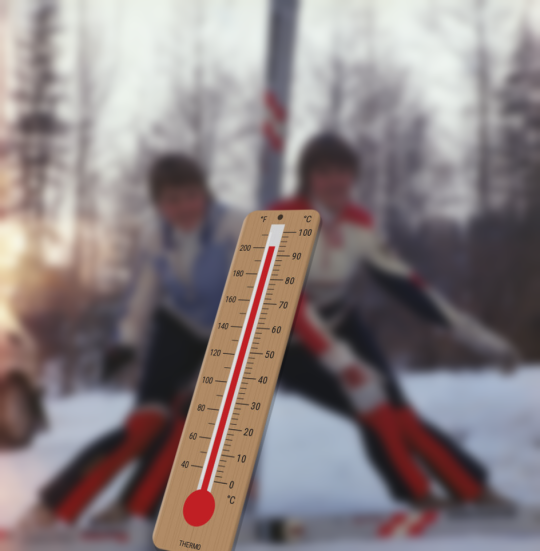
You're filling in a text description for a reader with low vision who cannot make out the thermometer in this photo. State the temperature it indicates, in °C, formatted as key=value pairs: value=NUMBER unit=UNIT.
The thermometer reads value=94 unit=°C
